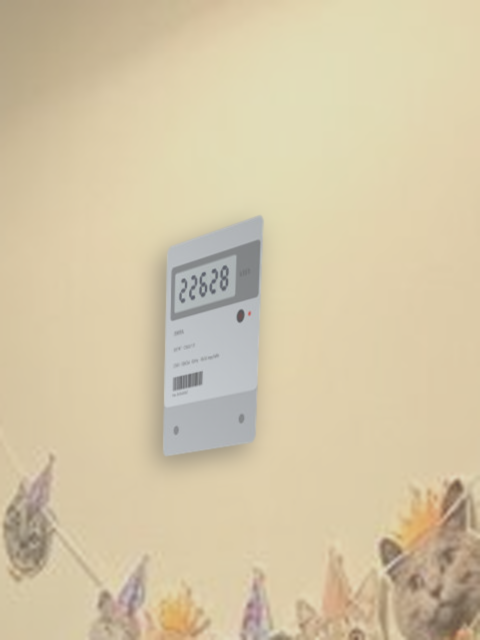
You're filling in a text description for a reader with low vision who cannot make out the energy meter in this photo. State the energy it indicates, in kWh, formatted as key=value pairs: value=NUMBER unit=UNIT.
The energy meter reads value=22628 unit=kWh
